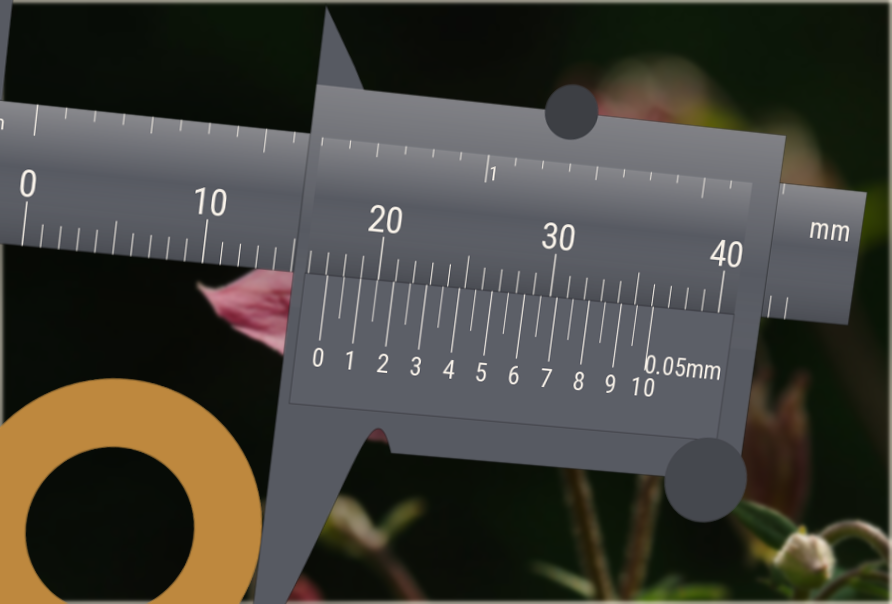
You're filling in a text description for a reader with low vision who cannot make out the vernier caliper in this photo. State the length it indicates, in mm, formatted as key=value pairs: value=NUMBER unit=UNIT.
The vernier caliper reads value=17.1 unit=mm
